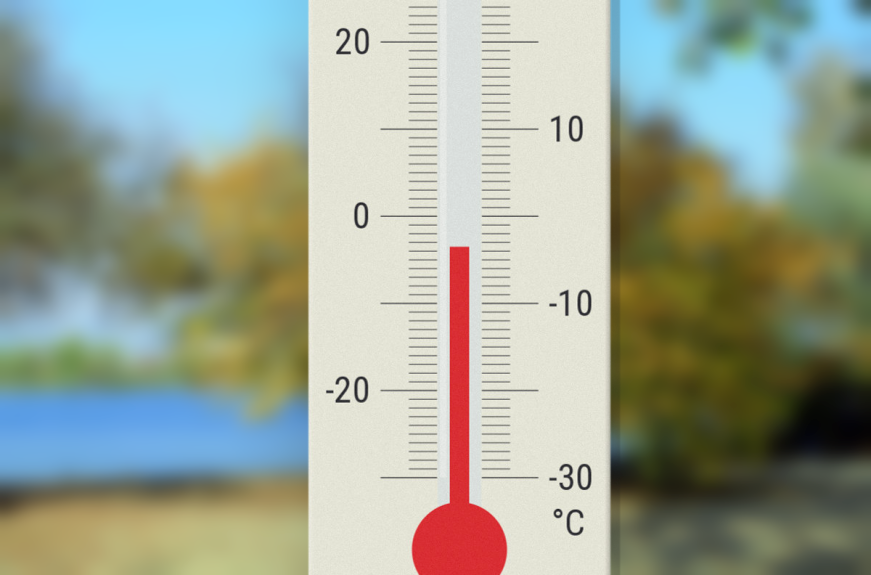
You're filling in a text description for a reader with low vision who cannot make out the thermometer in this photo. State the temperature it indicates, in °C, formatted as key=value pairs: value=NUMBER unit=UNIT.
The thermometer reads value=-3.5 unit=°C
